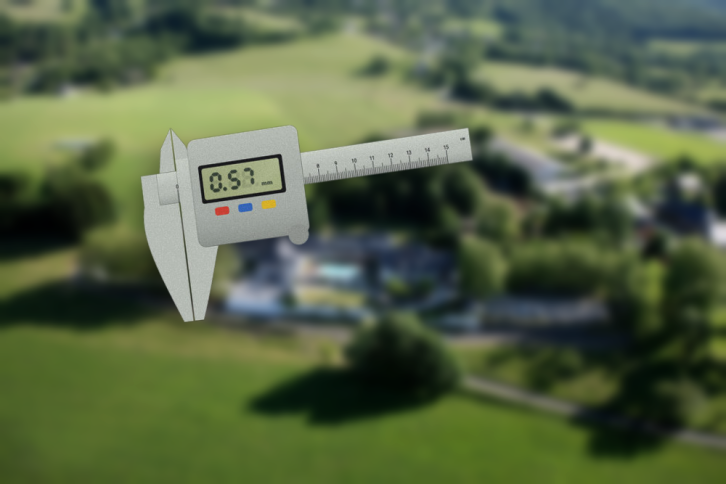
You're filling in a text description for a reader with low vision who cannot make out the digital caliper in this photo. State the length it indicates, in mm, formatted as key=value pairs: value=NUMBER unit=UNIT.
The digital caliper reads value=0.57 unit=mm
